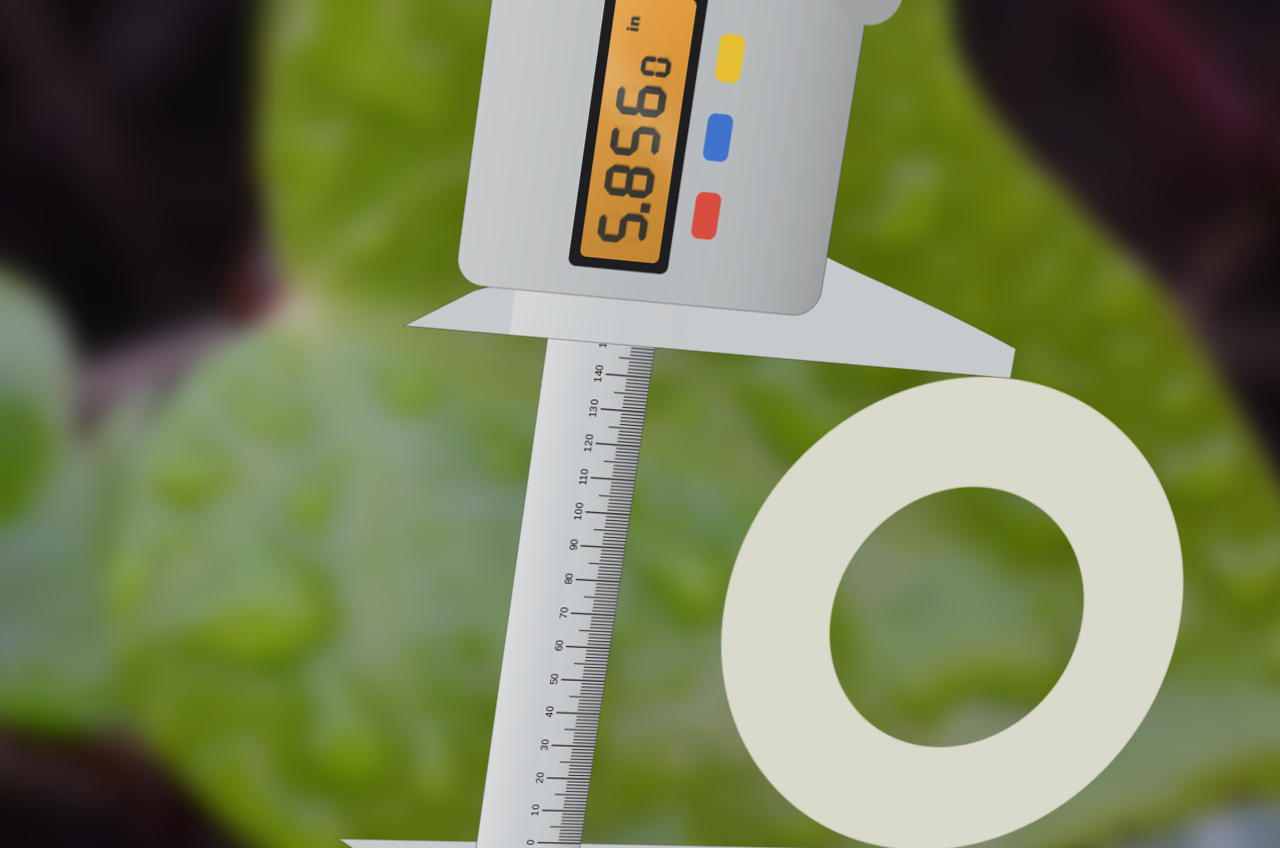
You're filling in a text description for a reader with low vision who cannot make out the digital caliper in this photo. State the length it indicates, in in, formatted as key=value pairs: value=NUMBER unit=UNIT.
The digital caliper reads value=5.8560 unit=in
